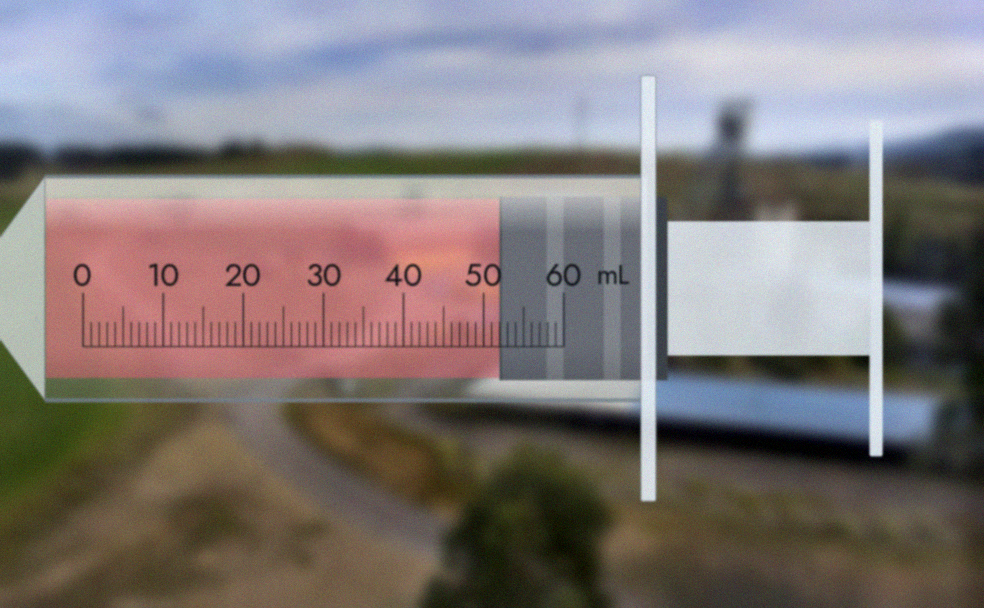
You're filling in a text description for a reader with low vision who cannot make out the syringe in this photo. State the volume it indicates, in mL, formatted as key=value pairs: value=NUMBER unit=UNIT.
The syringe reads value=52 unit=mL
